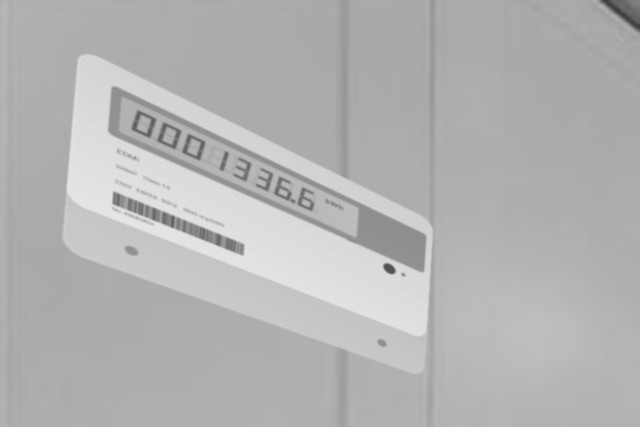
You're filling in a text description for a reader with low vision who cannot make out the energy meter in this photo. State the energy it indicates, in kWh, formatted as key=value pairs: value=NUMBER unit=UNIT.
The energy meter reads value=1336.6 unit=kWh
